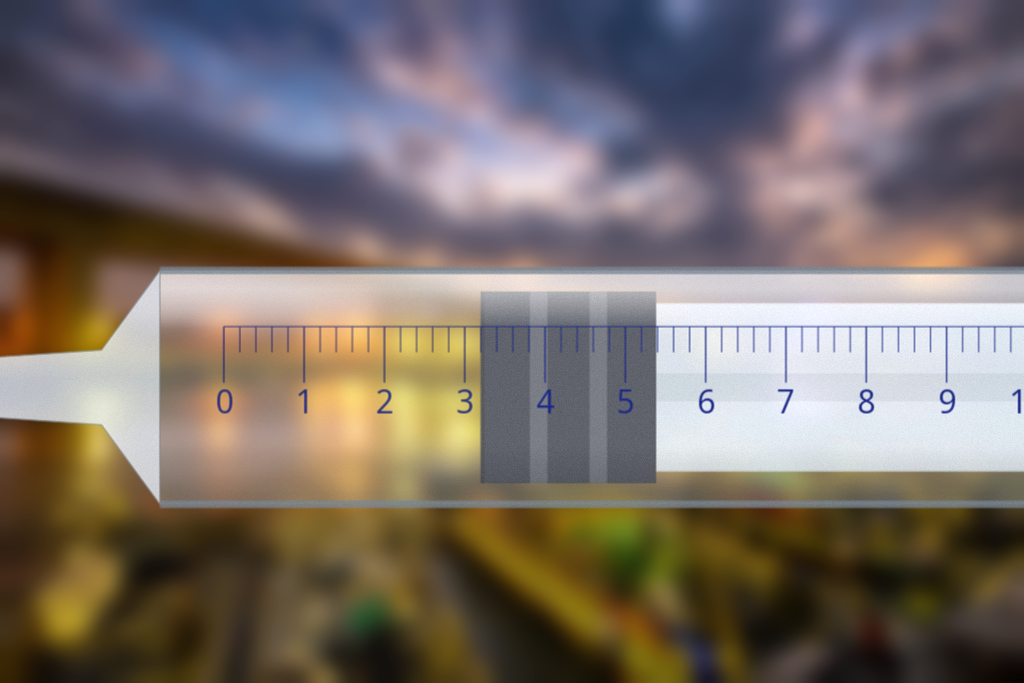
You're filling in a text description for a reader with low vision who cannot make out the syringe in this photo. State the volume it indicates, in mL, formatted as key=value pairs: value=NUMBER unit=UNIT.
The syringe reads value=3.2 unit=mL
